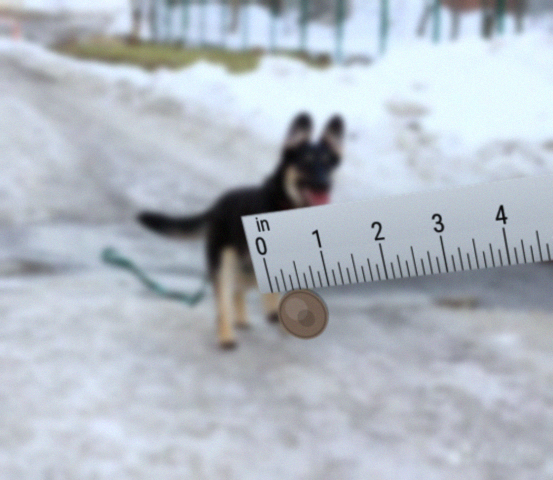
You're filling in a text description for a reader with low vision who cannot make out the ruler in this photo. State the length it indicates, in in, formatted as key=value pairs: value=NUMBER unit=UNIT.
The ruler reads value=0.875 unit=in
